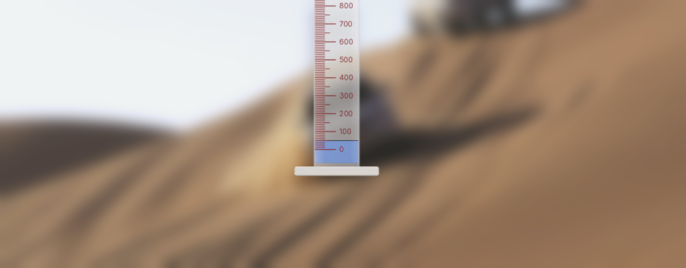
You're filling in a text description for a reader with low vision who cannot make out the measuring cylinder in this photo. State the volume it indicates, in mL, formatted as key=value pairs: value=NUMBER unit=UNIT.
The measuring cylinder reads value=50 unit=mL
